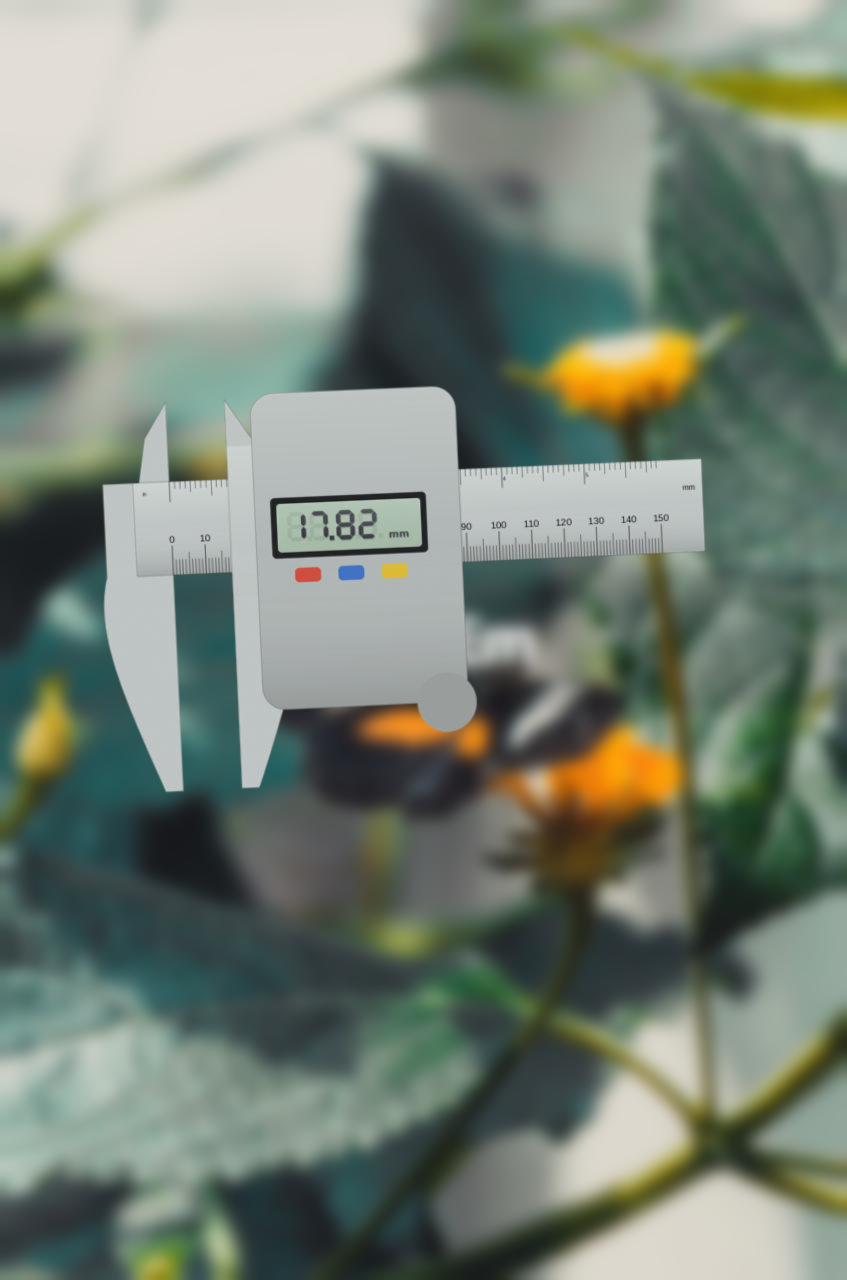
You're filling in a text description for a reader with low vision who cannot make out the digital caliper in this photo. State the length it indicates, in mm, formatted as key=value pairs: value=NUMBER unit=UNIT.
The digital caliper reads value=17.82 unit=mm
